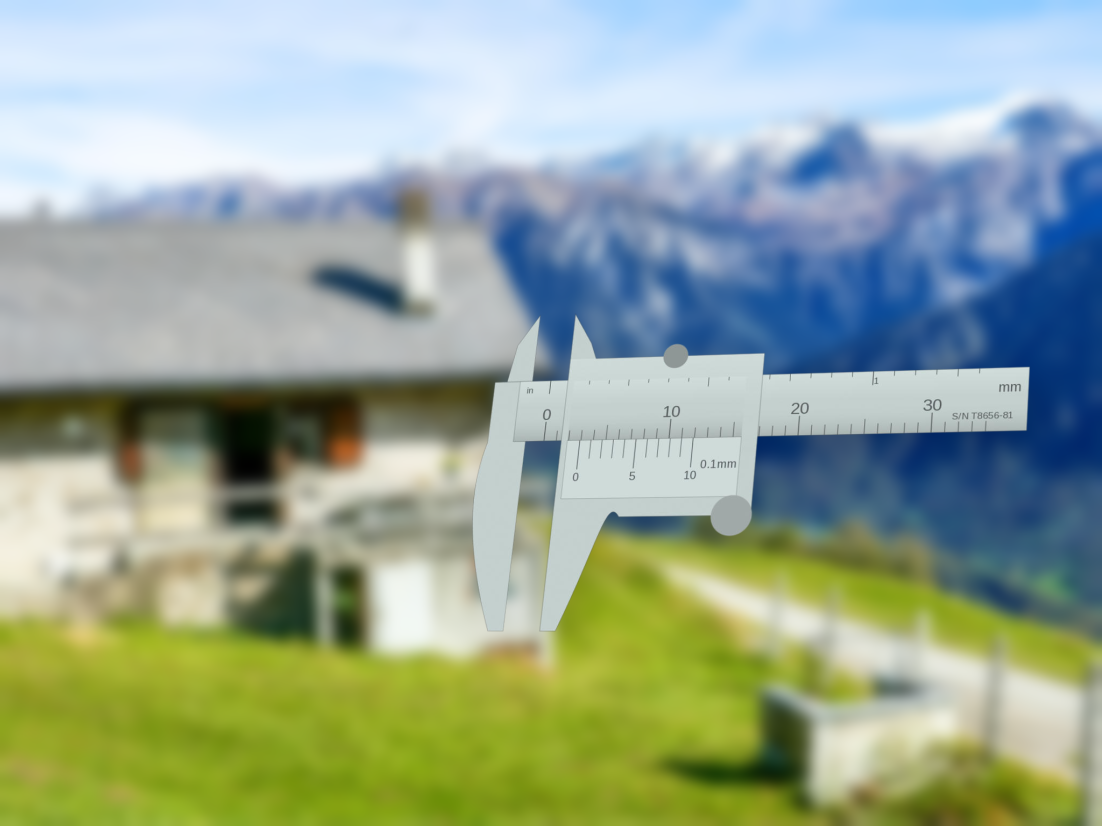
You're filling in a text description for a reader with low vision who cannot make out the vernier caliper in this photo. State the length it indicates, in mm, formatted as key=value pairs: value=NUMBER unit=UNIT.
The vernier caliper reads value=2.9 unit=mm
